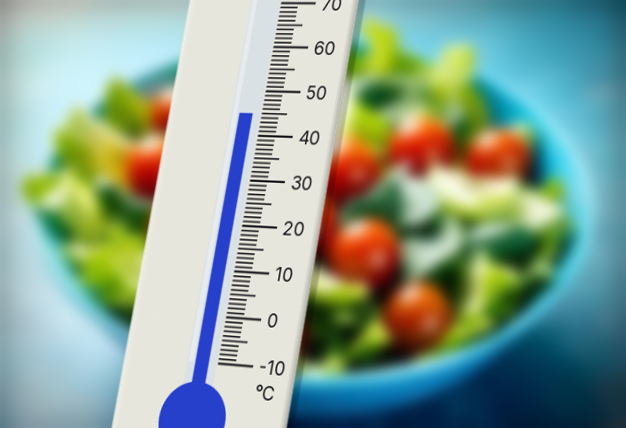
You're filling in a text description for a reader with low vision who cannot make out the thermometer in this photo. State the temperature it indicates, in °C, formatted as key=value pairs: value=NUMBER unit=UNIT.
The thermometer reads value=45 unit=°C
